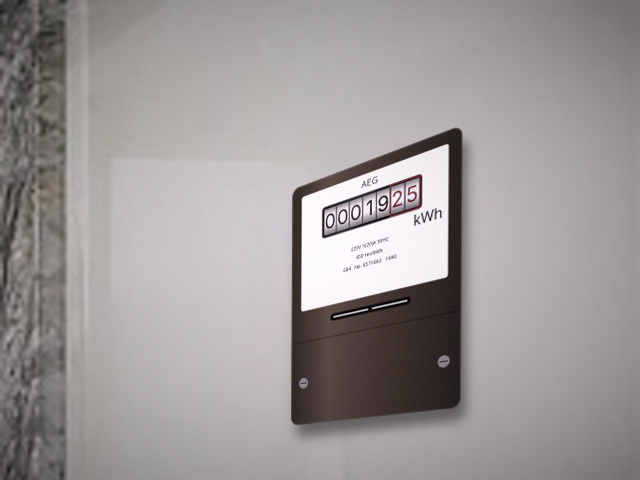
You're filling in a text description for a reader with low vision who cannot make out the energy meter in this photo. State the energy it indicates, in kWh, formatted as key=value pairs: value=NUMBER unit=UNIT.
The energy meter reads value=19.25 unit=kWh
